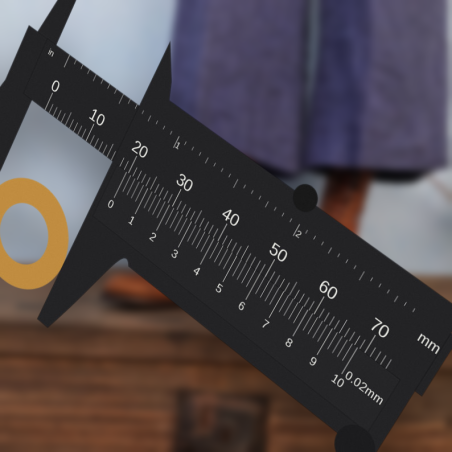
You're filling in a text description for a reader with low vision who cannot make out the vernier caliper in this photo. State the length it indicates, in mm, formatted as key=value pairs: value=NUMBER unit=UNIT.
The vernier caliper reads value=19.6 unit=mm
